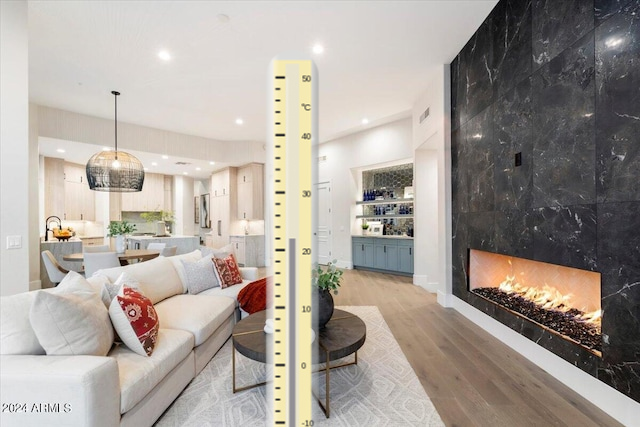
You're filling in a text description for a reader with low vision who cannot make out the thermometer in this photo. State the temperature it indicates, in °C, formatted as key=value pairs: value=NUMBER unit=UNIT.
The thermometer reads value=22 unit=°C
